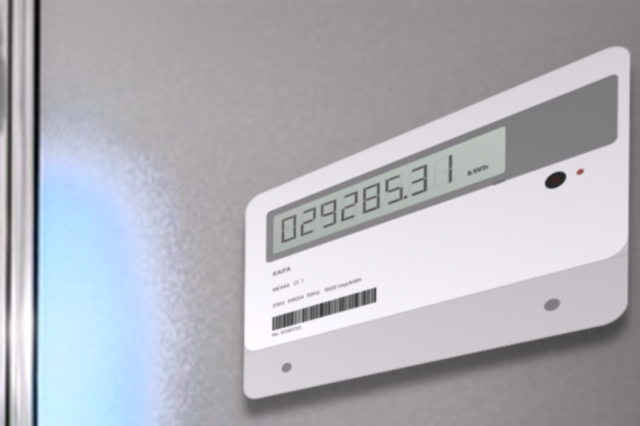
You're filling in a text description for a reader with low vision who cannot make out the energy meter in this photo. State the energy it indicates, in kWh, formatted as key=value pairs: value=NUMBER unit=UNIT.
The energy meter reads value=29285.31 unit=kWh
